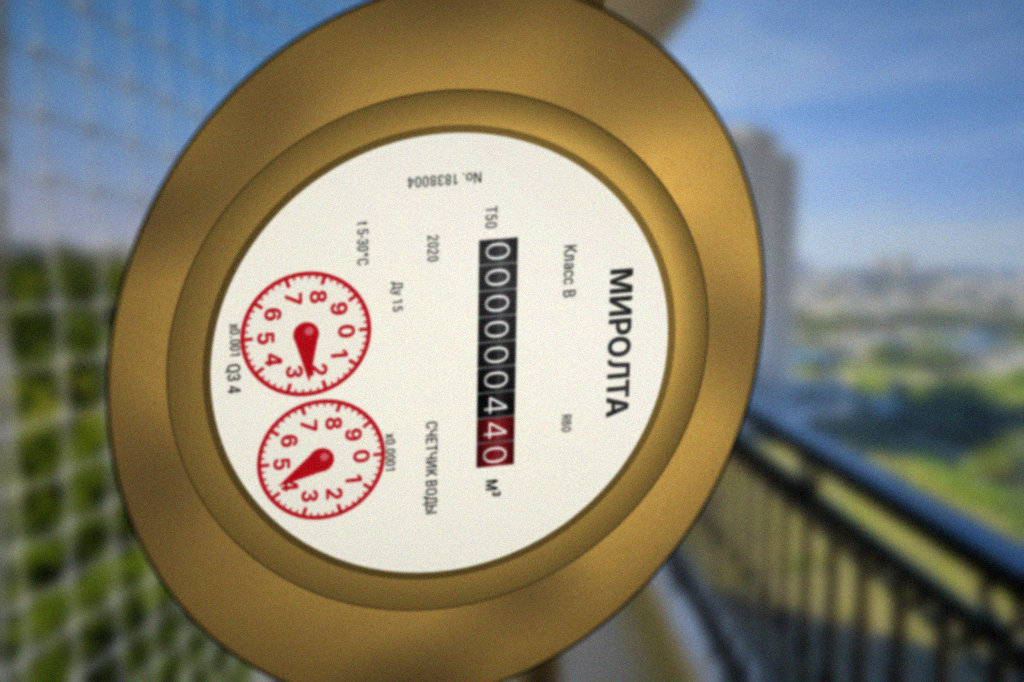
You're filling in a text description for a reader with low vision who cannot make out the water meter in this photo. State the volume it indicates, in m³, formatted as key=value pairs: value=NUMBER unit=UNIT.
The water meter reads value=4.4024 unit=m³
